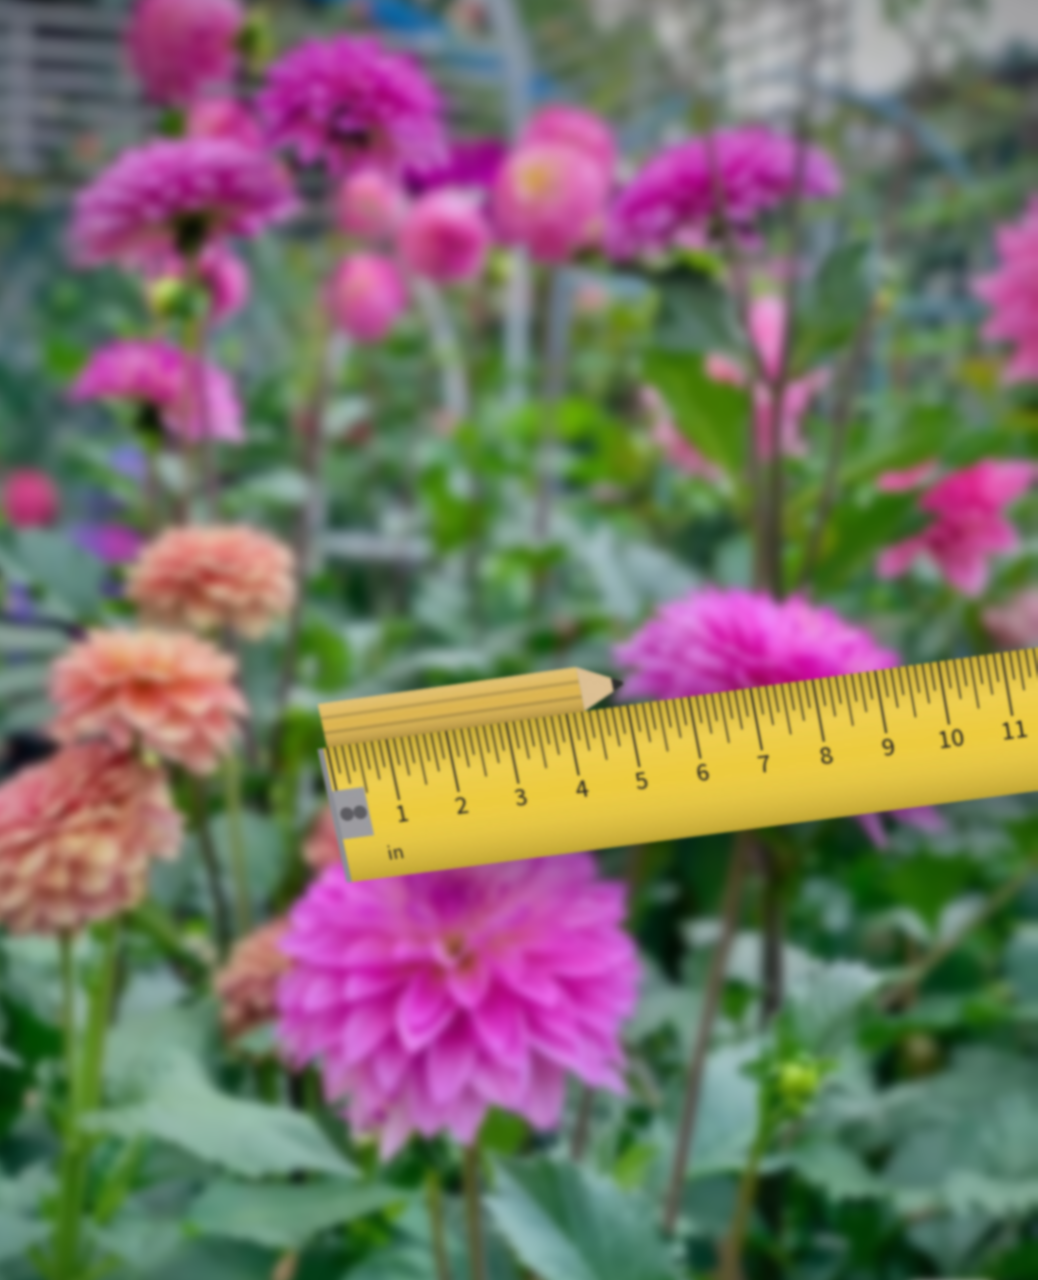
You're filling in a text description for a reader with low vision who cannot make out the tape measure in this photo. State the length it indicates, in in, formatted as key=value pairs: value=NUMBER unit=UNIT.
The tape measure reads value=5 unit=in
